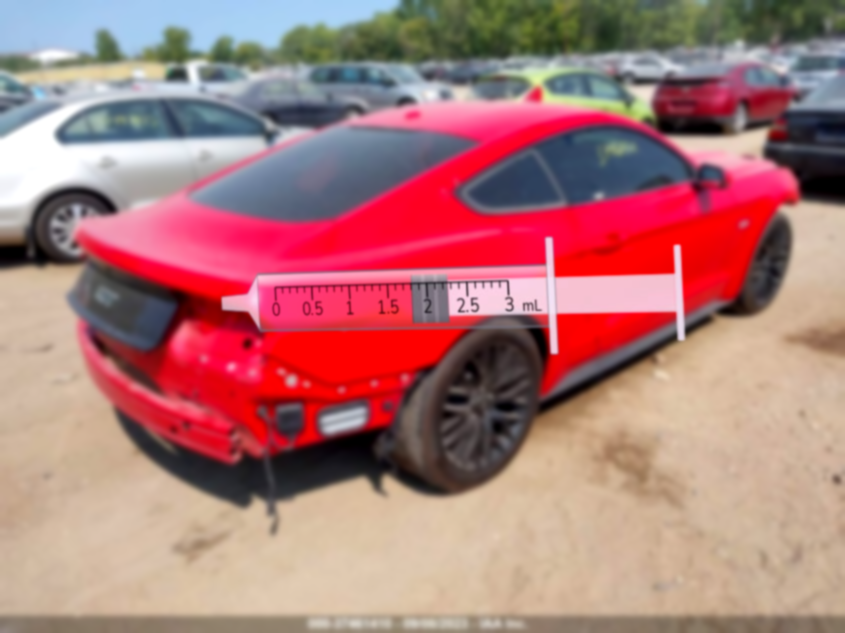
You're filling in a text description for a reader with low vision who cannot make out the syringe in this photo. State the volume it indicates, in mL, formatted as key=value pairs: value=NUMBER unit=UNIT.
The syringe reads value=1.8 unit=mL
